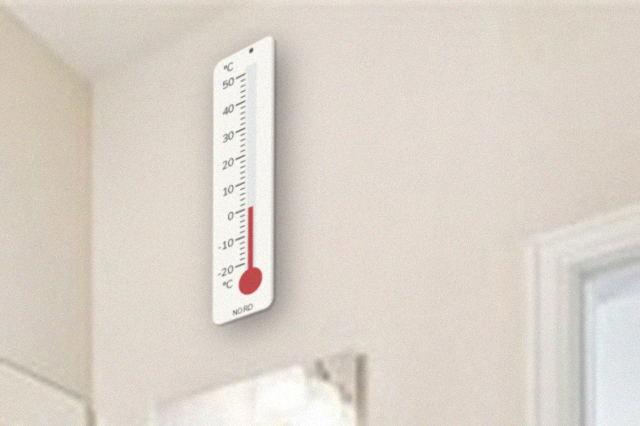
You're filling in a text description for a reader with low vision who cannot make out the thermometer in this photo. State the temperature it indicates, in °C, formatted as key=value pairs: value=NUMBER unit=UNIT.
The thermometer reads value=0 unit=°C
